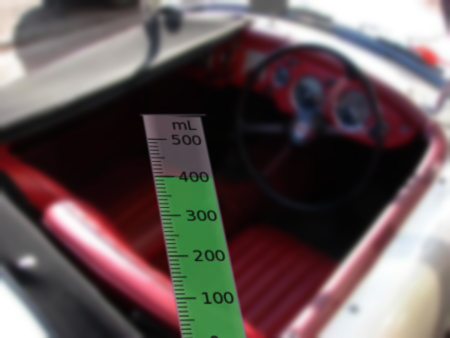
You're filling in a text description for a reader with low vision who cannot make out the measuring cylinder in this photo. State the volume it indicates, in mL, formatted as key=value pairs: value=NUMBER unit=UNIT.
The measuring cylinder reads value=400 unit=mL
